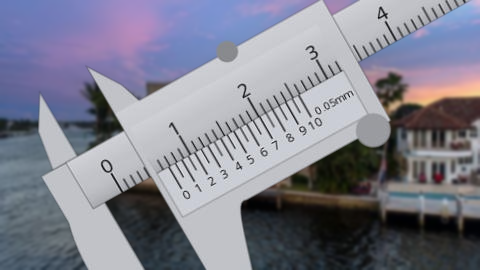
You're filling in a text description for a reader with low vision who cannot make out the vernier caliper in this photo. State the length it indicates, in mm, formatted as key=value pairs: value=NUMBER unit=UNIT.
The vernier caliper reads value=6.8 unit=mm
